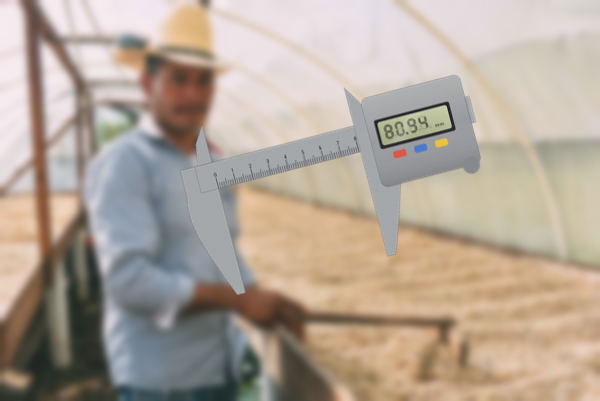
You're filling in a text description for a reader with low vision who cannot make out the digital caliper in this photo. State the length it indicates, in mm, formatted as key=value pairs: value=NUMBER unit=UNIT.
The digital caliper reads value=80.94 unit=mm
